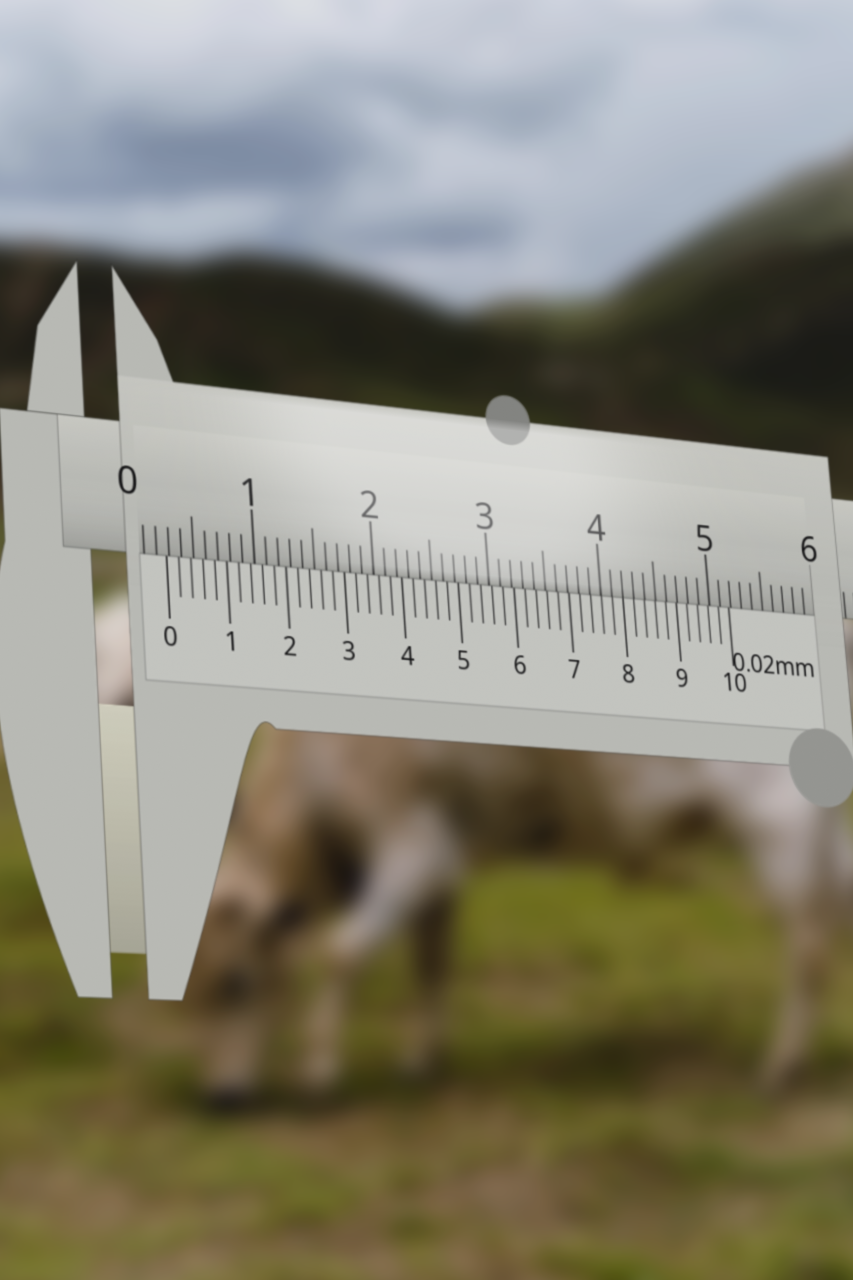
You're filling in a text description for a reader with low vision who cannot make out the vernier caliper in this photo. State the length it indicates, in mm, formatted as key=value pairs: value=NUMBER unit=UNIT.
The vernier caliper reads value=2.8 unit=mm
